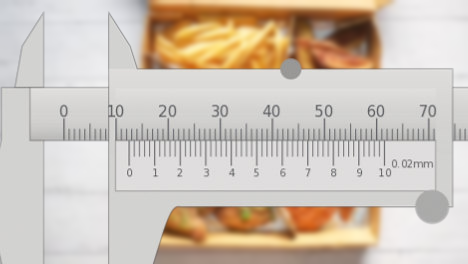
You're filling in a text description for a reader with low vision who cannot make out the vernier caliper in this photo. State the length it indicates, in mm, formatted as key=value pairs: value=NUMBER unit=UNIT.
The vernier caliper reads value=12.5 unit=mm
